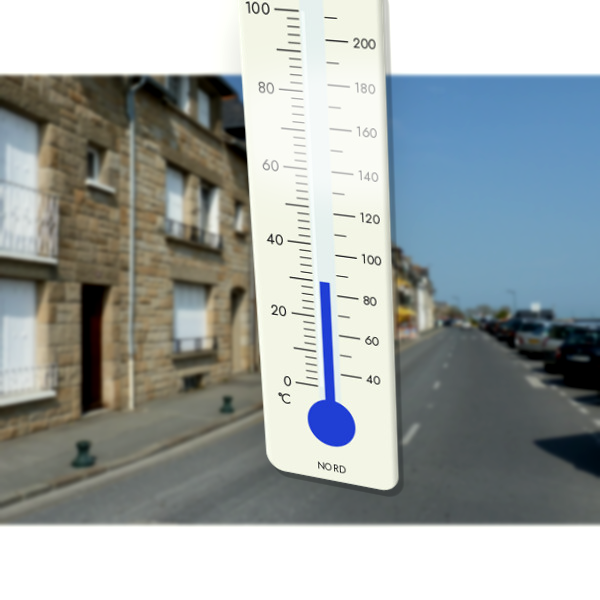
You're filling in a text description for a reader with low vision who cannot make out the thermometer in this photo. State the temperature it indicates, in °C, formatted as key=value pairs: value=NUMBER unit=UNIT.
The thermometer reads value=30 unit=°C
